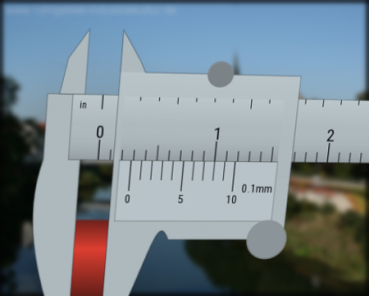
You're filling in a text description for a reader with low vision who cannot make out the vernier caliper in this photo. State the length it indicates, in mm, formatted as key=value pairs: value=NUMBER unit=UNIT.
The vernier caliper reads value=2.8 unit=mm
